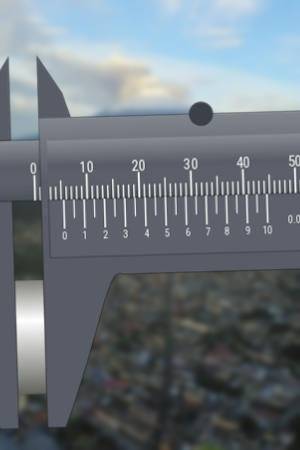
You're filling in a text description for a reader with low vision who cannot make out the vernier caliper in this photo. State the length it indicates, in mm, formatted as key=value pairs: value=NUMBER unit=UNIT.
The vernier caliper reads value=5.5 unit=mm
